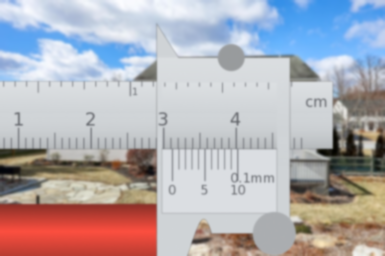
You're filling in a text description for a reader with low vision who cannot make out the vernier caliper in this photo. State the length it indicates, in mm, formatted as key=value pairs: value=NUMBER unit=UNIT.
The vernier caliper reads value=31.2 unit=mm
